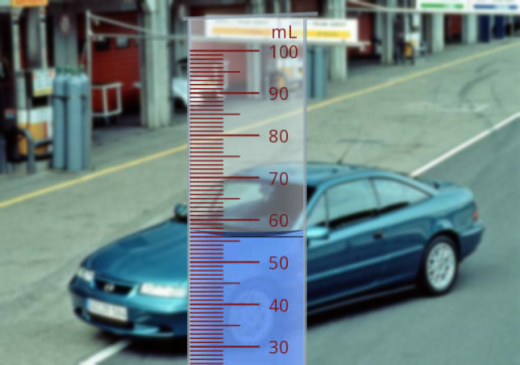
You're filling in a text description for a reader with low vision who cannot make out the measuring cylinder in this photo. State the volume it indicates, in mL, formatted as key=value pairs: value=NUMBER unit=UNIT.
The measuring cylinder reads value=56 unit=mL
